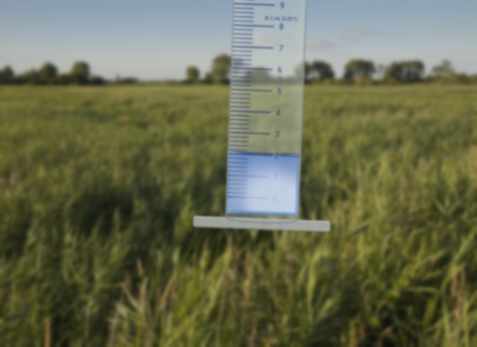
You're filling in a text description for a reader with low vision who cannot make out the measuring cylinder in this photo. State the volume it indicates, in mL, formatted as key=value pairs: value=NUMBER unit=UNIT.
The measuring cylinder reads value=2 unit=mL
